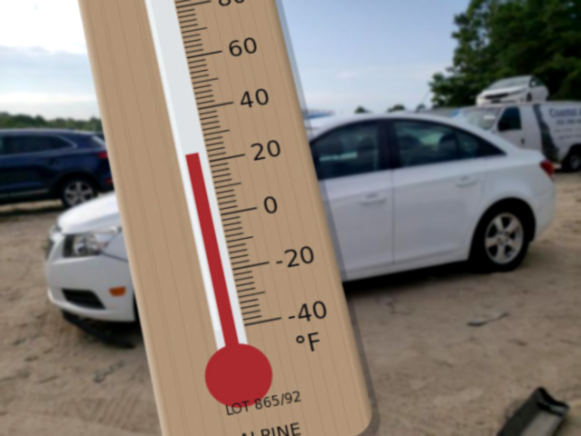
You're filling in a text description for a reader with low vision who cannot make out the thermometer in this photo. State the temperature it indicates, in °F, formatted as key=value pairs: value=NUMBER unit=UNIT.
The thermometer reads value=24 unit=°F
